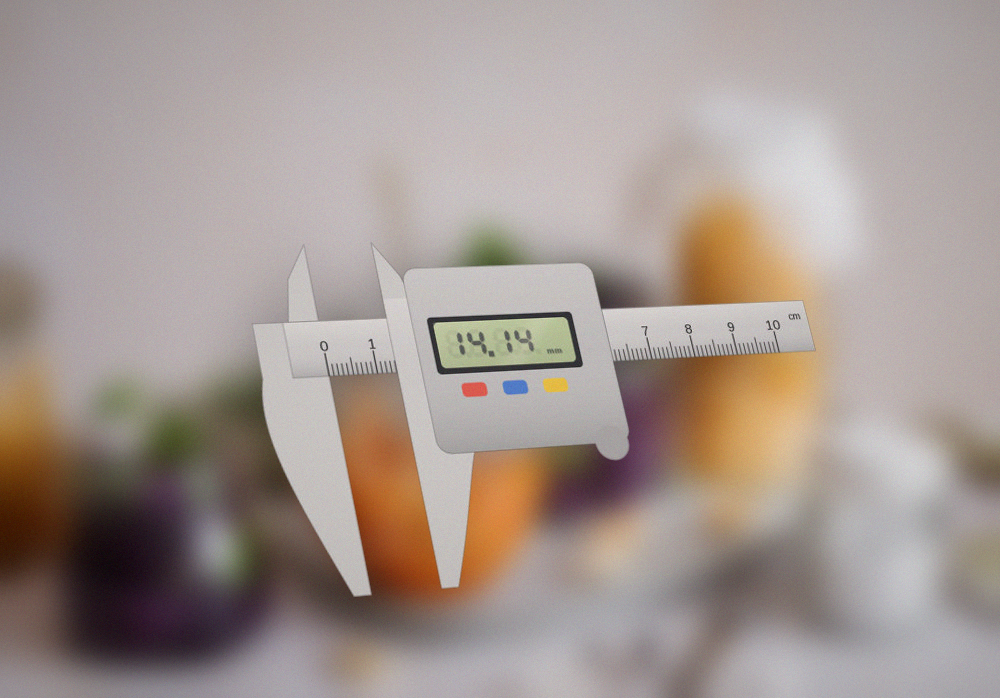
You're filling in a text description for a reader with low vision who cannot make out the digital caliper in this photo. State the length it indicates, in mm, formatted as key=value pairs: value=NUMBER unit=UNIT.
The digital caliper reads value=14.14 unit=mm
